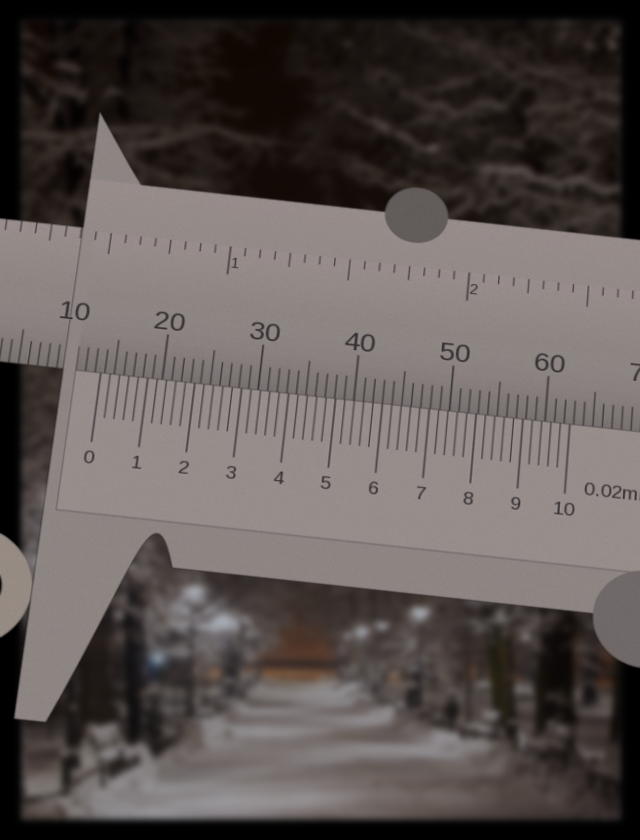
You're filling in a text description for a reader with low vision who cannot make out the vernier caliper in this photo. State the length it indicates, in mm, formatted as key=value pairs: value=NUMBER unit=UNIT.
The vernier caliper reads value=13.6 unit=mm
